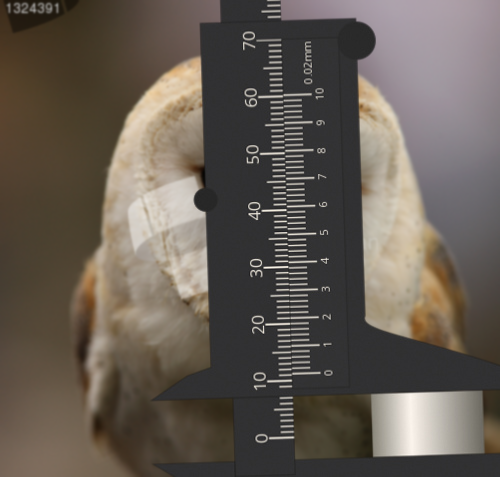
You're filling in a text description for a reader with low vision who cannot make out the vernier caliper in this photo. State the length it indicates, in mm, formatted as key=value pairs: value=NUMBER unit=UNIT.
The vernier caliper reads value=11.2 unit=mm
